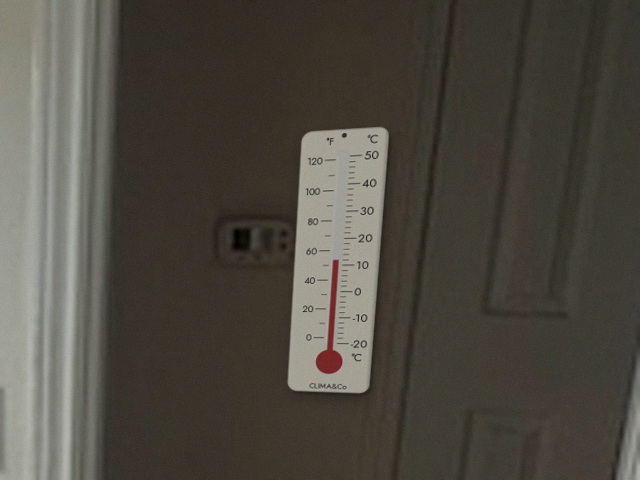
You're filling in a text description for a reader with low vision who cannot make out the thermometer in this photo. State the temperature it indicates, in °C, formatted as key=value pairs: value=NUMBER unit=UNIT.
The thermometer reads value=12 unit=°C
